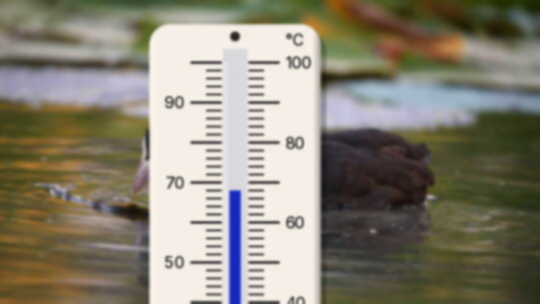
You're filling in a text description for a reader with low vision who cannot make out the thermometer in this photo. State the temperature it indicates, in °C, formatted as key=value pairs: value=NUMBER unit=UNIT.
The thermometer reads value=68 unit=°C
